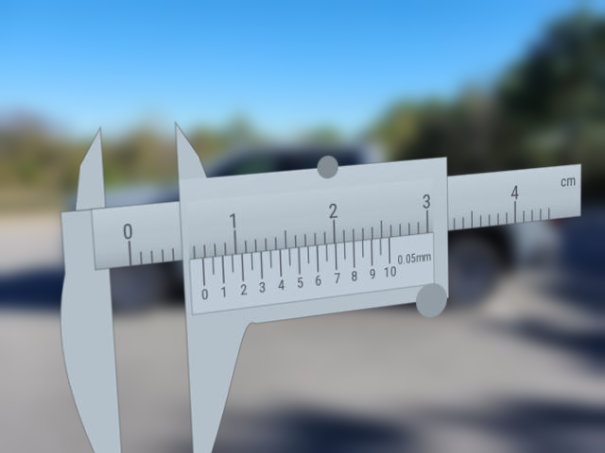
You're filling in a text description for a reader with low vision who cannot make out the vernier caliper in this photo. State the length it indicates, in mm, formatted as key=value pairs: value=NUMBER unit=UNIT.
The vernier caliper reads value=6.8 unit=mm
